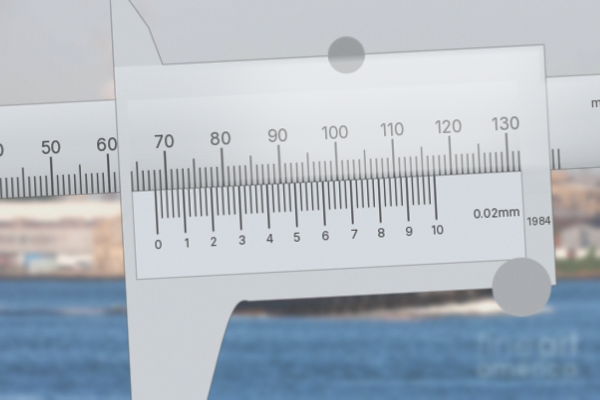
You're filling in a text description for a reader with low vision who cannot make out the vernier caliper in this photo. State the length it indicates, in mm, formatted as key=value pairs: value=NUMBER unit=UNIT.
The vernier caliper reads value=68.0 unit=mm
